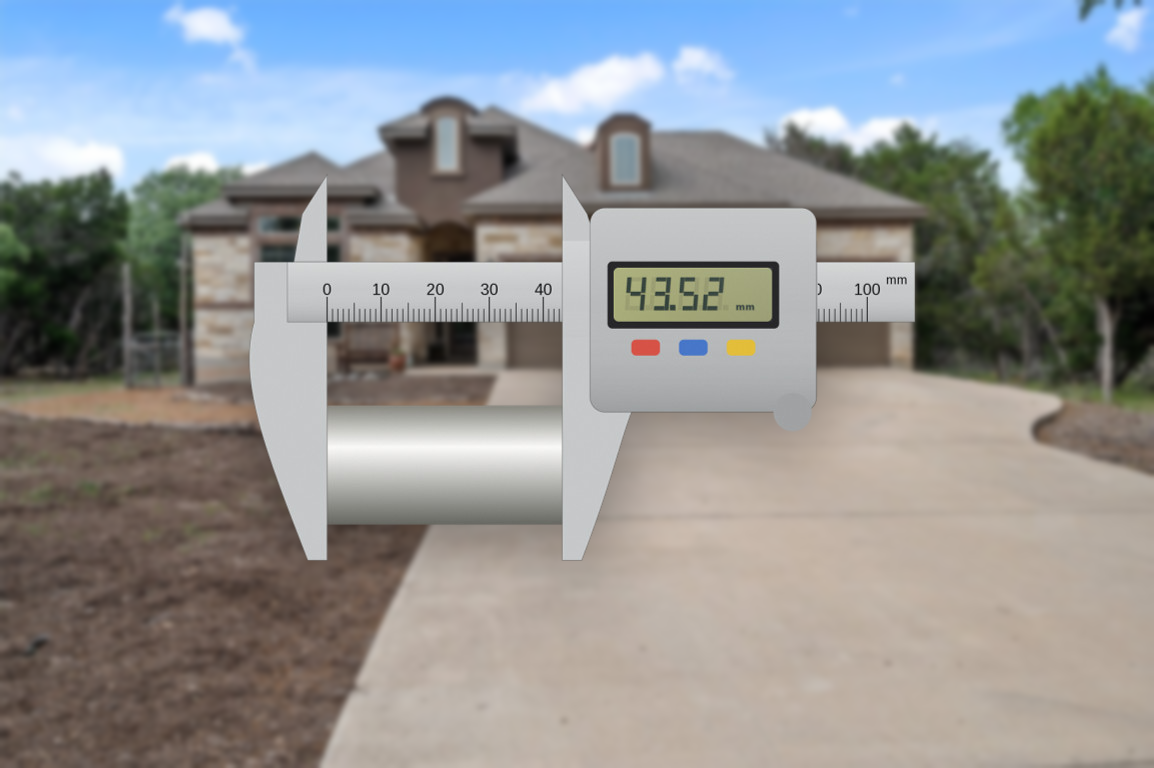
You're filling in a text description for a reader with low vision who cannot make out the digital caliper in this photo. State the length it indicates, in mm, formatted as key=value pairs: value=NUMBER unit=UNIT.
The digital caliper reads value=43.52 unit=mm
